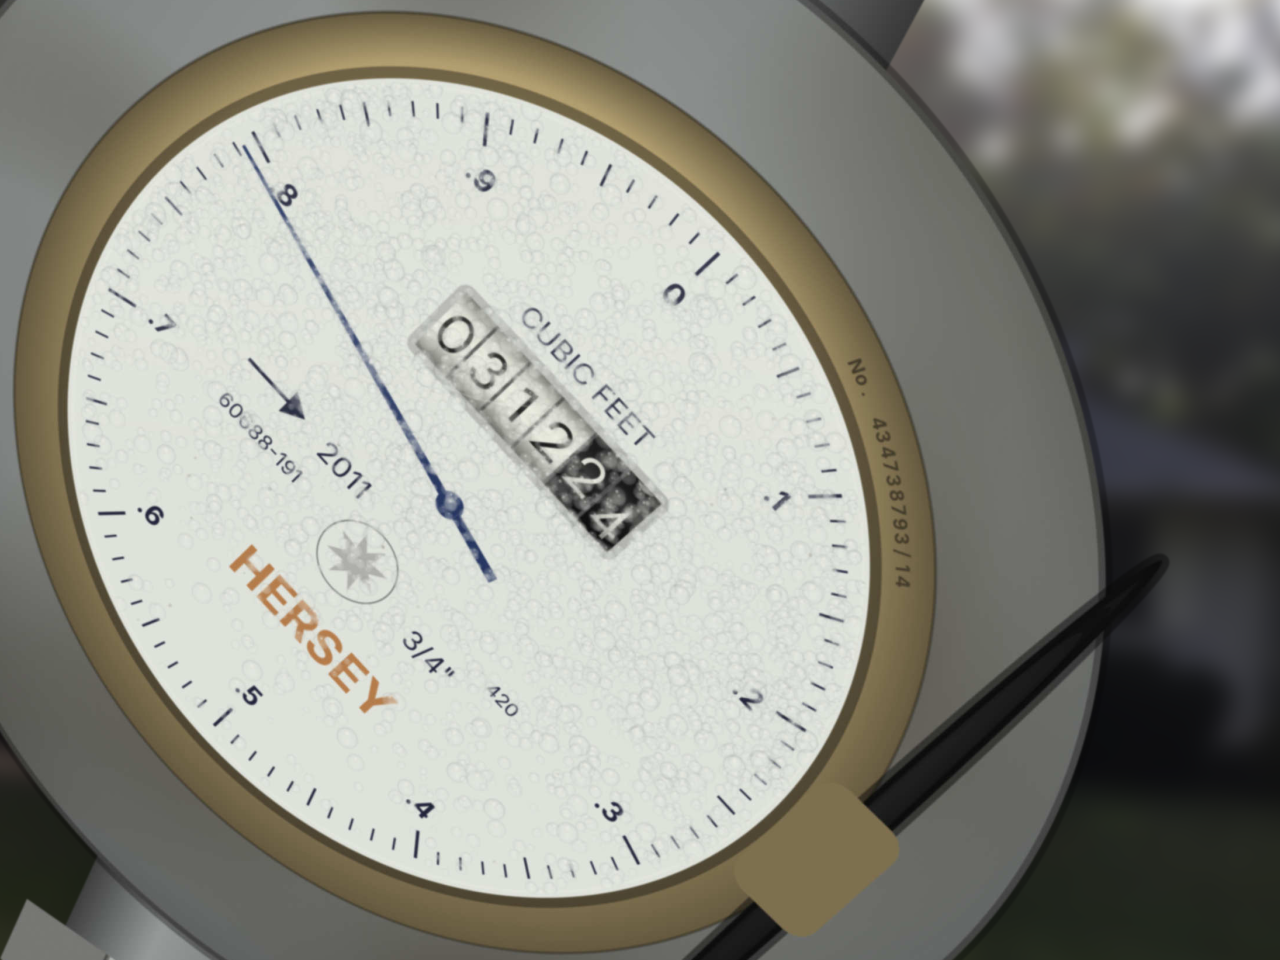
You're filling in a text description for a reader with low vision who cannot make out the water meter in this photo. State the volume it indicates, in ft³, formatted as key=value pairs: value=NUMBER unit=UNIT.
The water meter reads value=31223.79 unit=ft³
